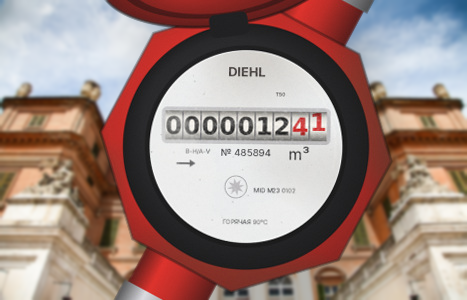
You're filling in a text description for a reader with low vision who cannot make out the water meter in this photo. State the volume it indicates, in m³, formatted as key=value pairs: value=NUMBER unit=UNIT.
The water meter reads value=12.41 unit=m³
